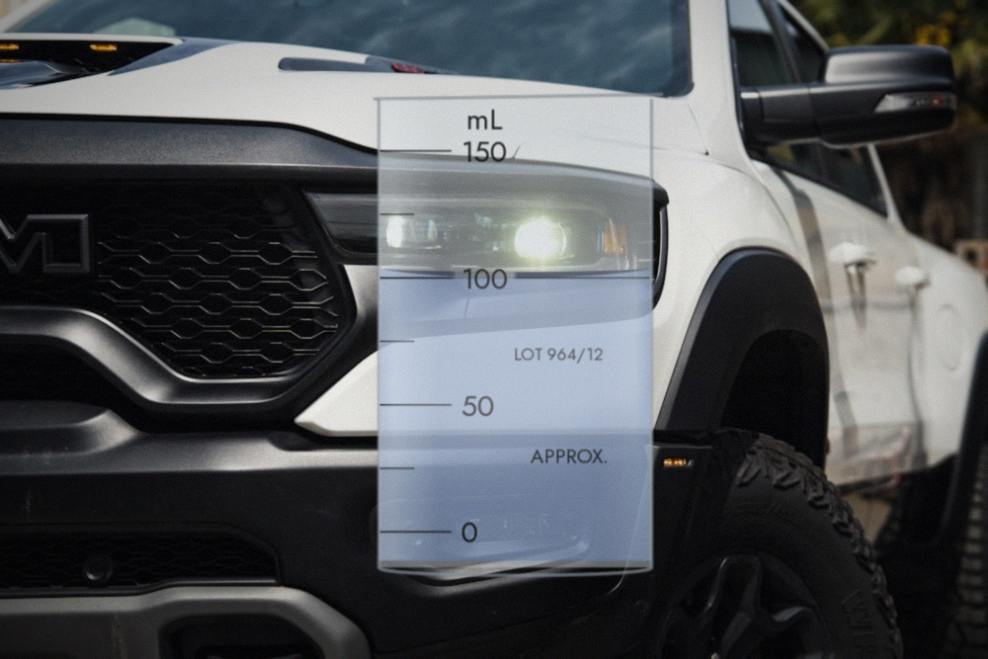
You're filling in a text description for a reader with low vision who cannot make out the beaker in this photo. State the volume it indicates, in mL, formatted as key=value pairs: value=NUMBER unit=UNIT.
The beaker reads value=100 unit=mL
